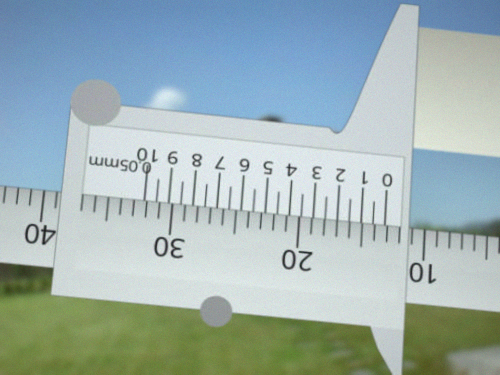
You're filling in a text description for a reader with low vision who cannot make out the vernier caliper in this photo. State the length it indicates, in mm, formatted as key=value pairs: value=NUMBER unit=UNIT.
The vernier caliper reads value=13.2 unit=mm
